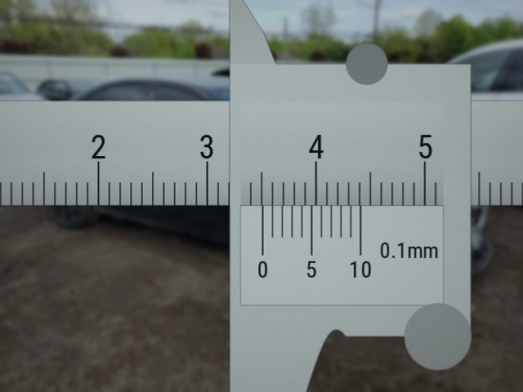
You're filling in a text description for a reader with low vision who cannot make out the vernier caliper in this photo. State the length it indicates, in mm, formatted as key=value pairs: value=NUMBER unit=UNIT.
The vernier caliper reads value=35.1 unit=mm
